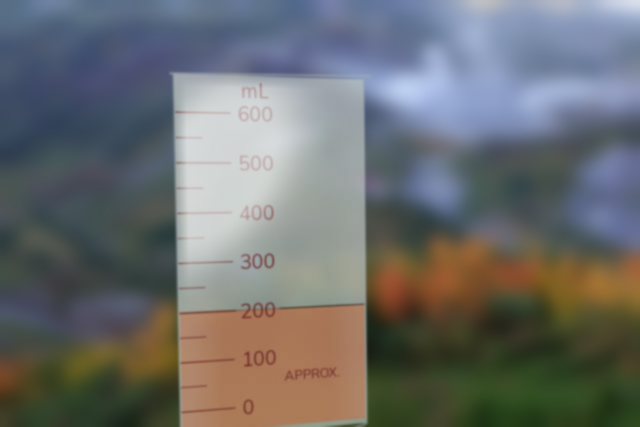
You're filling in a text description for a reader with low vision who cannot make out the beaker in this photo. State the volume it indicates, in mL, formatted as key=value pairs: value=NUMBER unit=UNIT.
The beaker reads value=200 unit=mL
